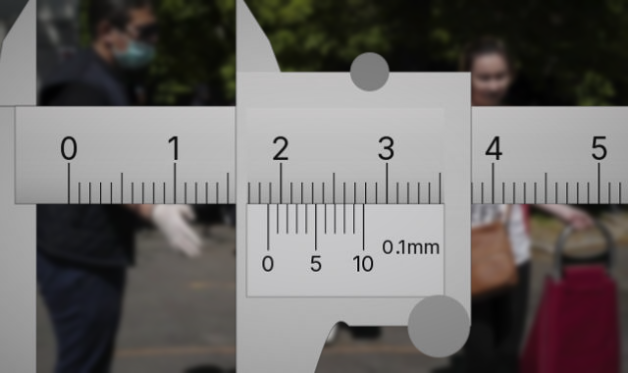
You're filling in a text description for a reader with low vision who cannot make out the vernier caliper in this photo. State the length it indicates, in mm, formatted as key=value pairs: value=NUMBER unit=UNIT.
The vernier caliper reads value=18.8 unit=mm
